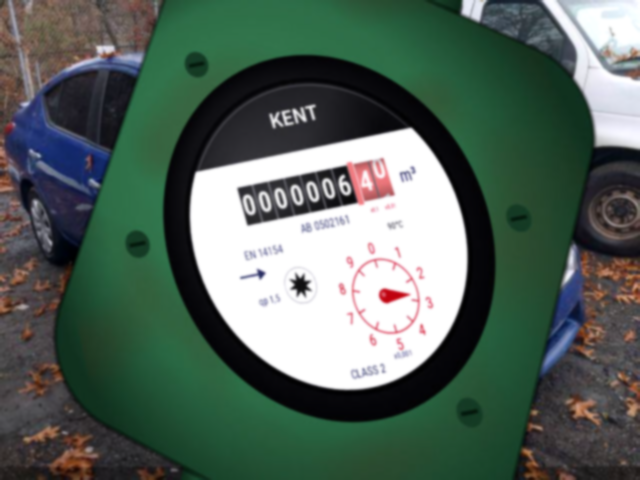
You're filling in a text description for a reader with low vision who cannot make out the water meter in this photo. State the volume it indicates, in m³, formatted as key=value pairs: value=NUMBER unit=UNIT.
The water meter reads value=6.402 unit=m³
